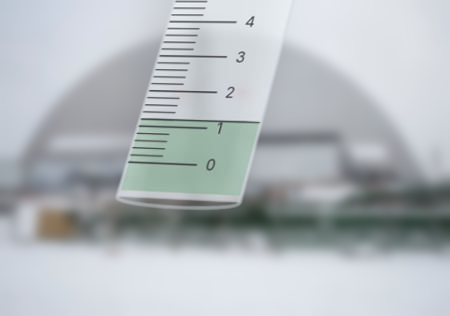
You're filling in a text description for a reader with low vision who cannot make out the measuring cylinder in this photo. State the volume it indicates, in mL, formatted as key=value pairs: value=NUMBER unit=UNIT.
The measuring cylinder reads value=1.2 unit=mL
